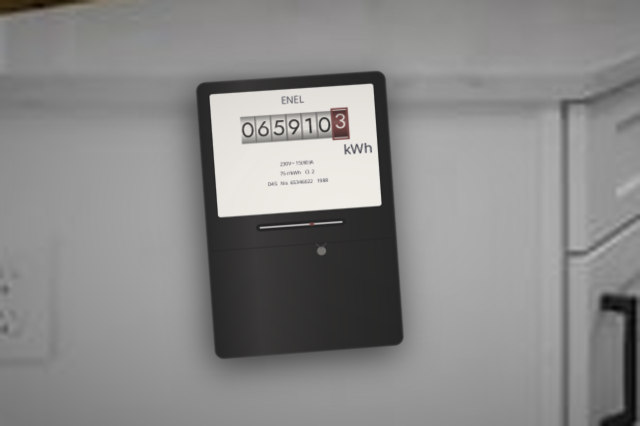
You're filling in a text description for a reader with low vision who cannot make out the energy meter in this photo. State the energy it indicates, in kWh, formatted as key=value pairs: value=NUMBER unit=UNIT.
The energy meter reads value=65910.3 unit=kWh
